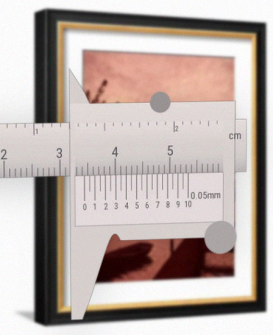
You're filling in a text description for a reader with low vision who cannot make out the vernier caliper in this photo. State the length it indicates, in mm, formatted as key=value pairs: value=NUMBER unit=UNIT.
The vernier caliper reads value=34.4 unit=mm
